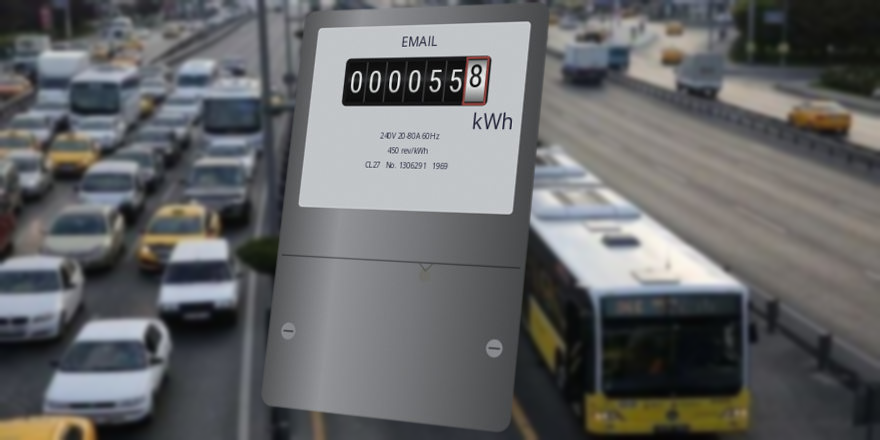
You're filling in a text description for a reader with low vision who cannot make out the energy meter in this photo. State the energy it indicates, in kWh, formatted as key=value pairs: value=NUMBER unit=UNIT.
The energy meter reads value=55.8 unit=kWh
